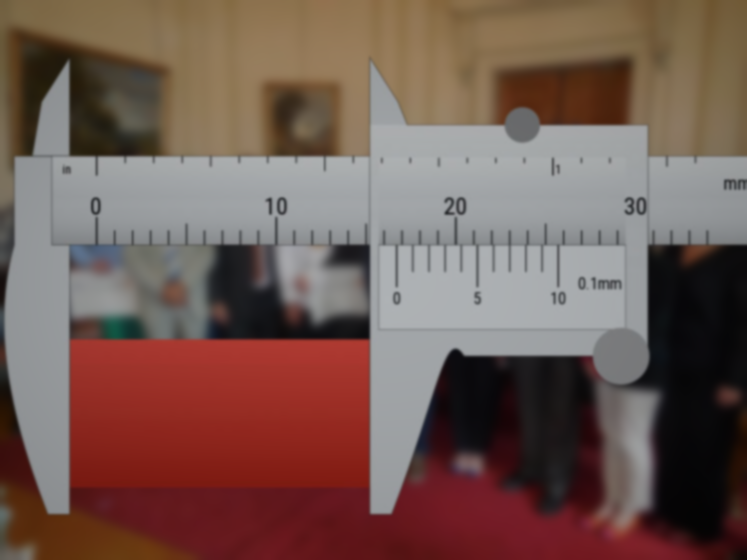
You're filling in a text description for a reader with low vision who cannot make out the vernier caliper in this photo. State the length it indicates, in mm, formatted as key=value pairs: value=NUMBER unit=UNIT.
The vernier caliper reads value=16.7 unit=mm
